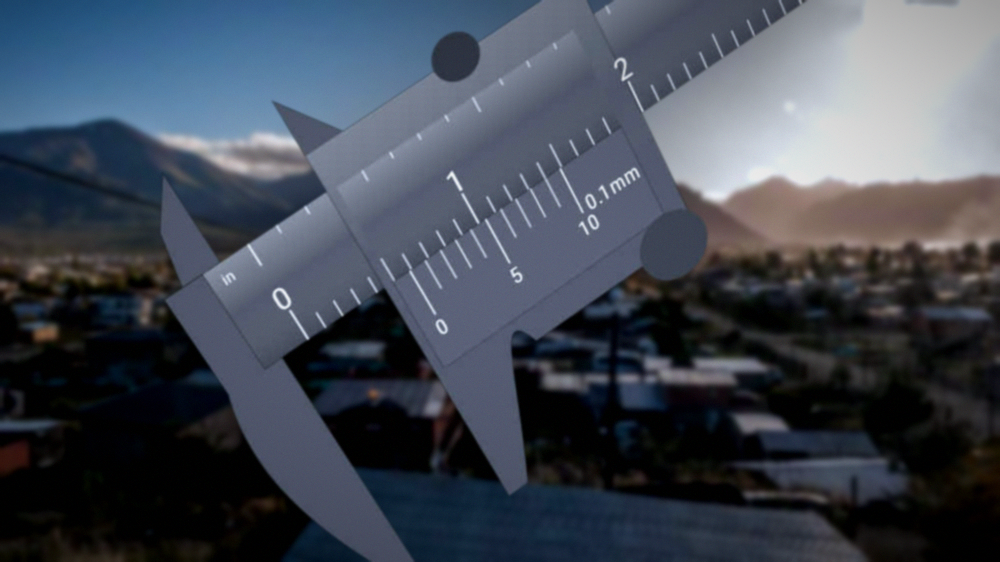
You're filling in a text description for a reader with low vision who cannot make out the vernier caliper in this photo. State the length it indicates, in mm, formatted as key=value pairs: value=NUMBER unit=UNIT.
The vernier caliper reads value=5.9 unit=mm
